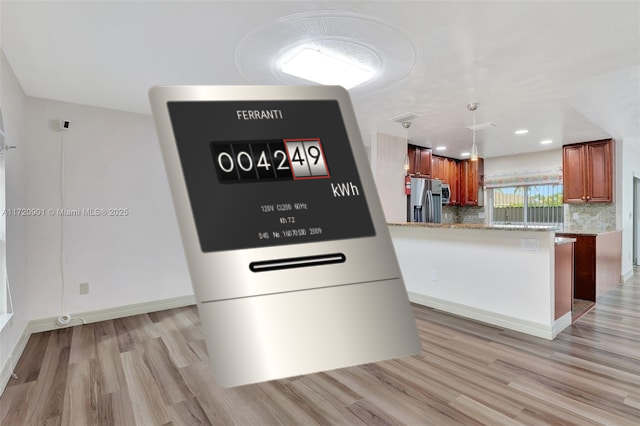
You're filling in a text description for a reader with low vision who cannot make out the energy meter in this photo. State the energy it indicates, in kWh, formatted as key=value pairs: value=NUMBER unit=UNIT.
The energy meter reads value=42.49 unit=kWh
